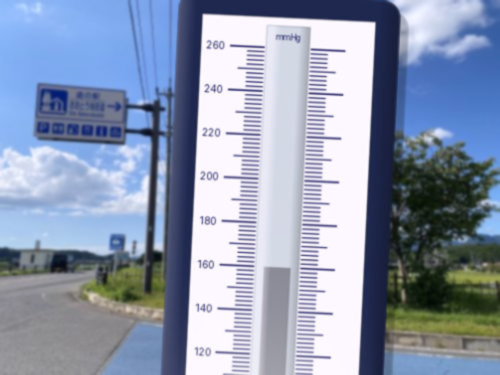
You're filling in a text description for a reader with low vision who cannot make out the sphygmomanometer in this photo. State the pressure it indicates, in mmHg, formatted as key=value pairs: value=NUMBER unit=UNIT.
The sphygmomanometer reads value=160 unit=mmHg
